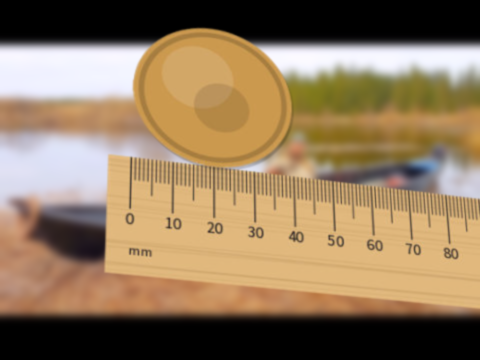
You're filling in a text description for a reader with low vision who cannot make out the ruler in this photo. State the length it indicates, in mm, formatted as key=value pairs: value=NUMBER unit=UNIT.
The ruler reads value=40 unit=mm
